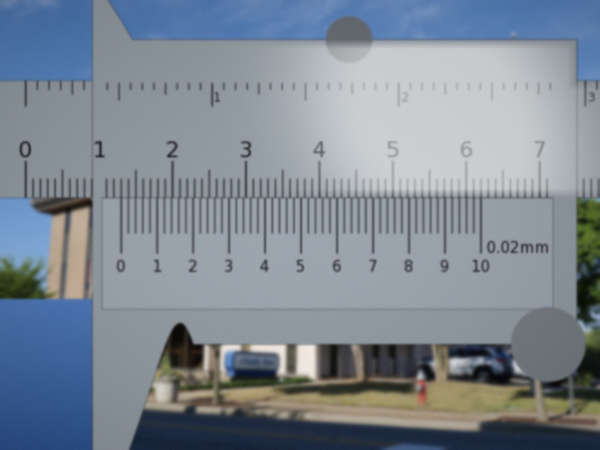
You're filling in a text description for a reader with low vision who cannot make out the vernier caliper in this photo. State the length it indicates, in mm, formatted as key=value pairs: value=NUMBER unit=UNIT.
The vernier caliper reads value=13.0 unit=mm
